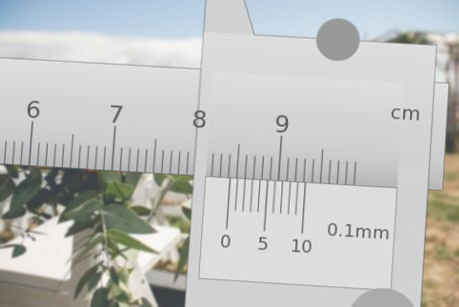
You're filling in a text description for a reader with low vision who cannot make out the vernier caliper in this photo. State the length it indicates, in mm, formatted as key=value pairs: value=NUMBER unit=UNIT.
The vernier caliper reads value=84.2 unit=mm
